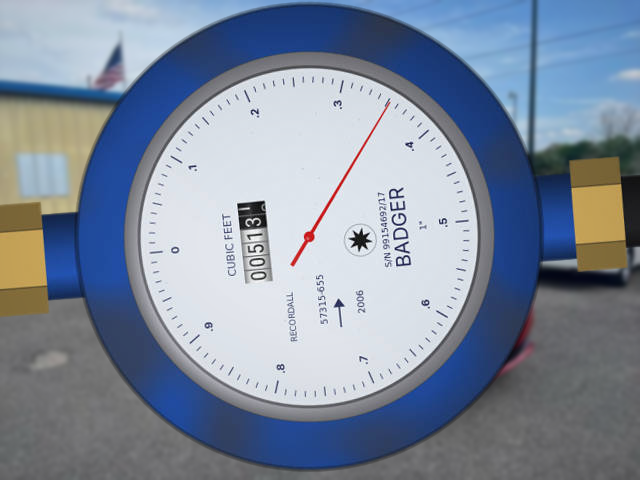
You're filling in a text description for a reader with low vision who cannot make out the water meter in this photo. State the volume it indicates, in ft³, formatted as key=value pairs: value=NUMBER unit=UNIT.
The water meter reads value=5131.35 unit=ft³
